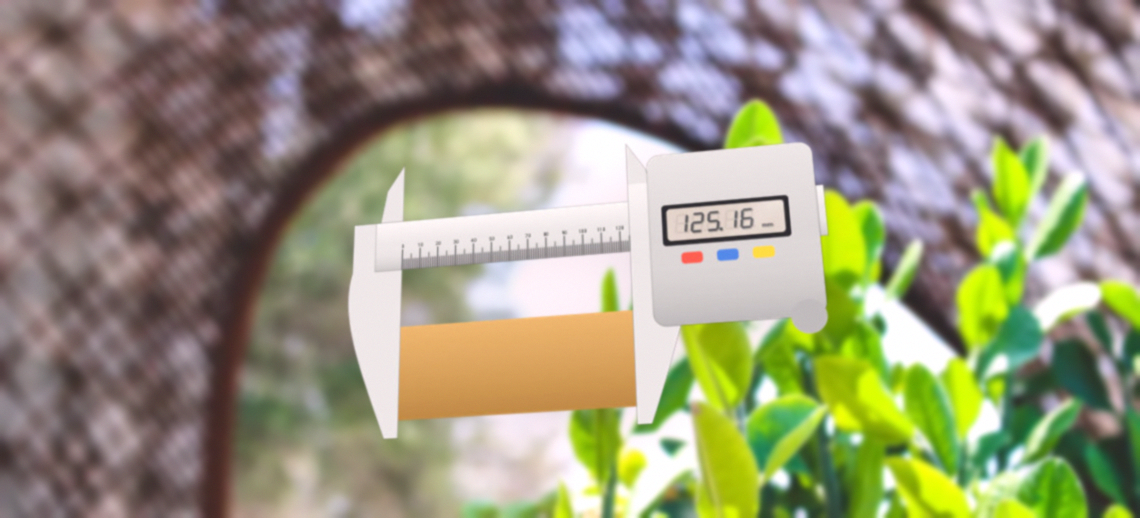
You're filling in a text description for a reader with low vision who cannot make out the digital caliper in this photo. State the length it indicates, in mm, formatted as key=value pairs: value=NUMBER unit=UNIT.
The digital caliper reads value=125.16 unit=mm
